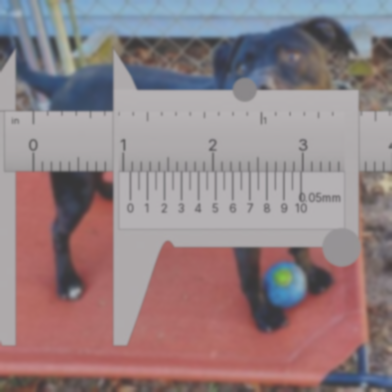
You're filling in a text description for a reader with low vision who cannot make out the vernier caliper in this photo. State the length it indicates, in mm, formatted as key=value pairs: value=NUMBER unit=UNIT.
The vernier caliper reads value=10.8 unit=mm
